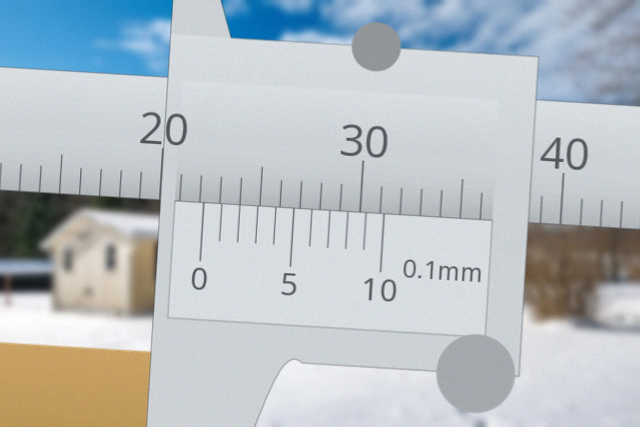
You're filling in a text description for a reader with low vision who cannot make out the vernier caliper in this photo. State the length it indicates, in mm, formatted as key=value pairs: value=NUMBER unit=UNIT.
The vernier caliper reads value=22.2 unit=mm
